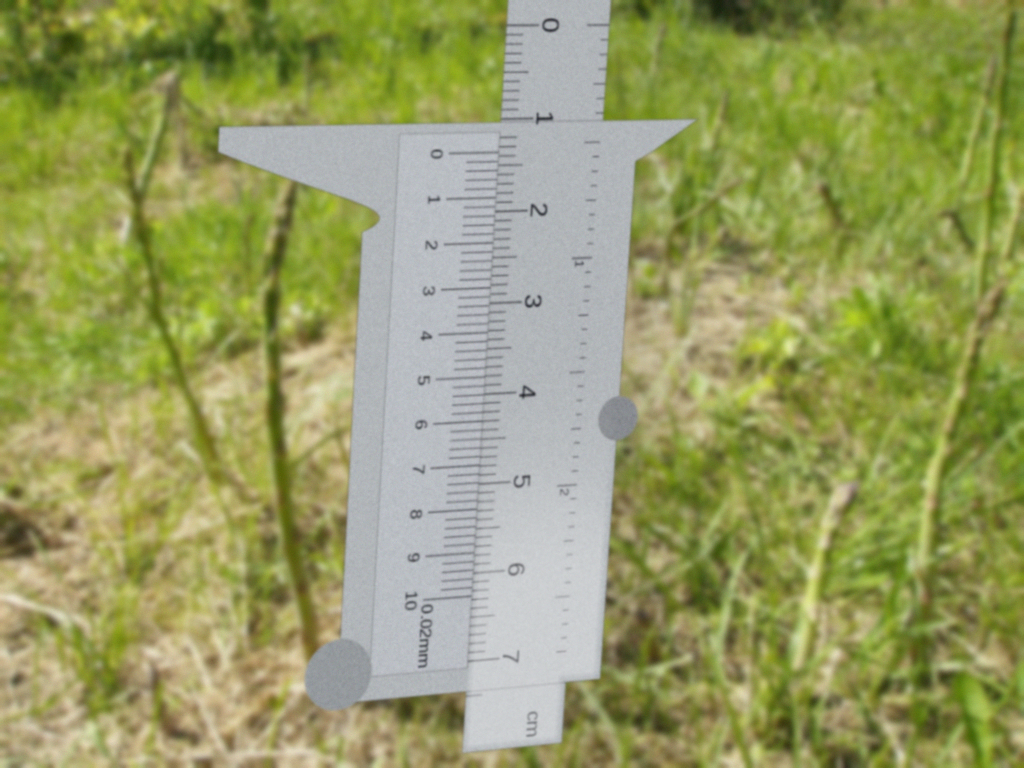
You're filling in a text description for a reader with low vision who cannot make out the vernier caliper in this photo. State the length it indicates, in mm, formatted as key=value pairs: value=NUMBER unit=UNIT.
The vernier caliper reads value=13.6 unit=mm
